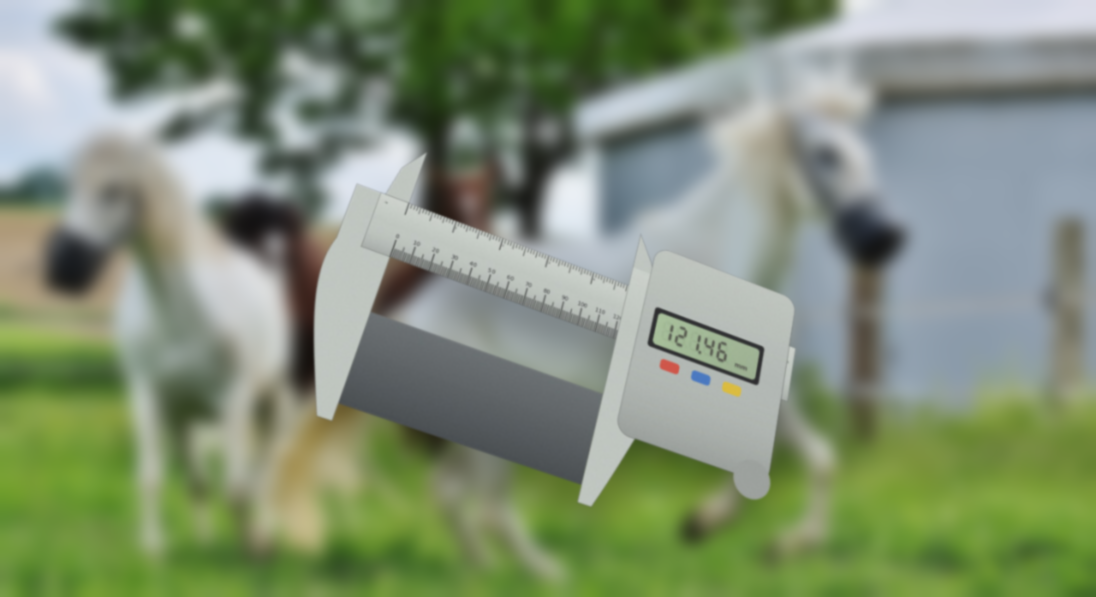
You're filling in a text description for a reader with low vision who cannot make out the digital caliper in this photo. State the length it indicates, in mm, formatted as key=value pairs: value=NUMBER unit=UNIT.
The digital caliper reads value=121.46 unit=mm
